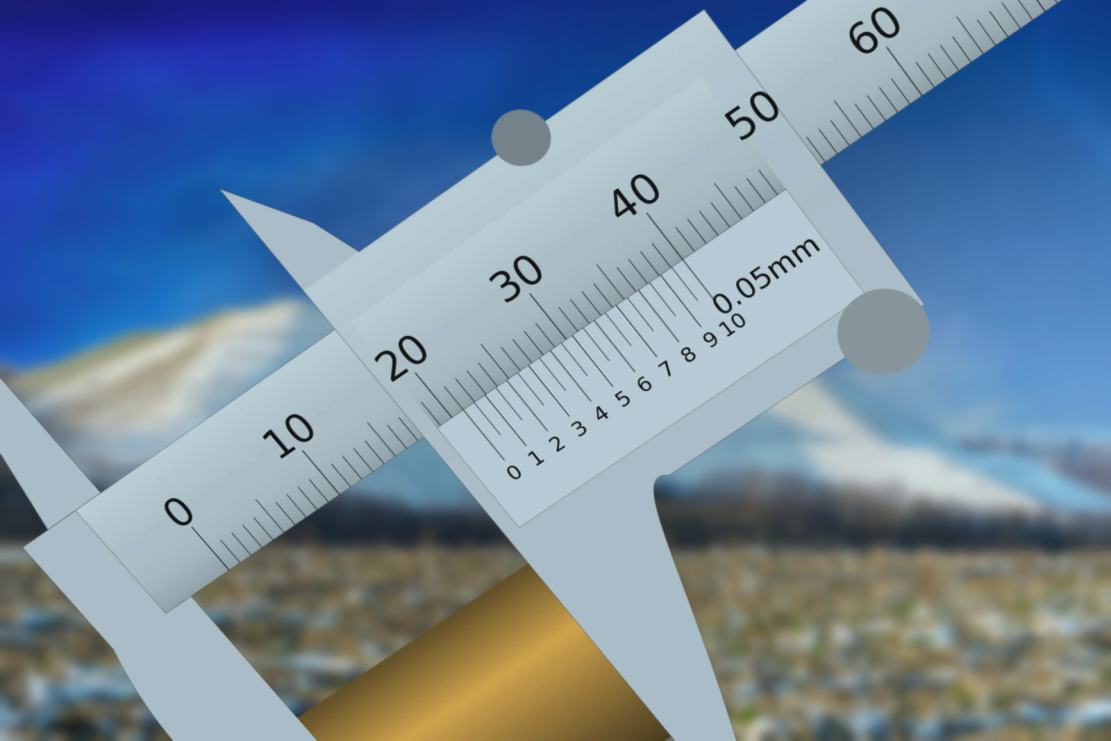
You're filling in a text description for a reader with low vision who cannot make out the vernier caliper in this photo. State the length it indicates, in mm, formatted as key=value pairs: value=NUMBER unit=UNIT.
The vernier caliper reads value=21.0 unit=mm
